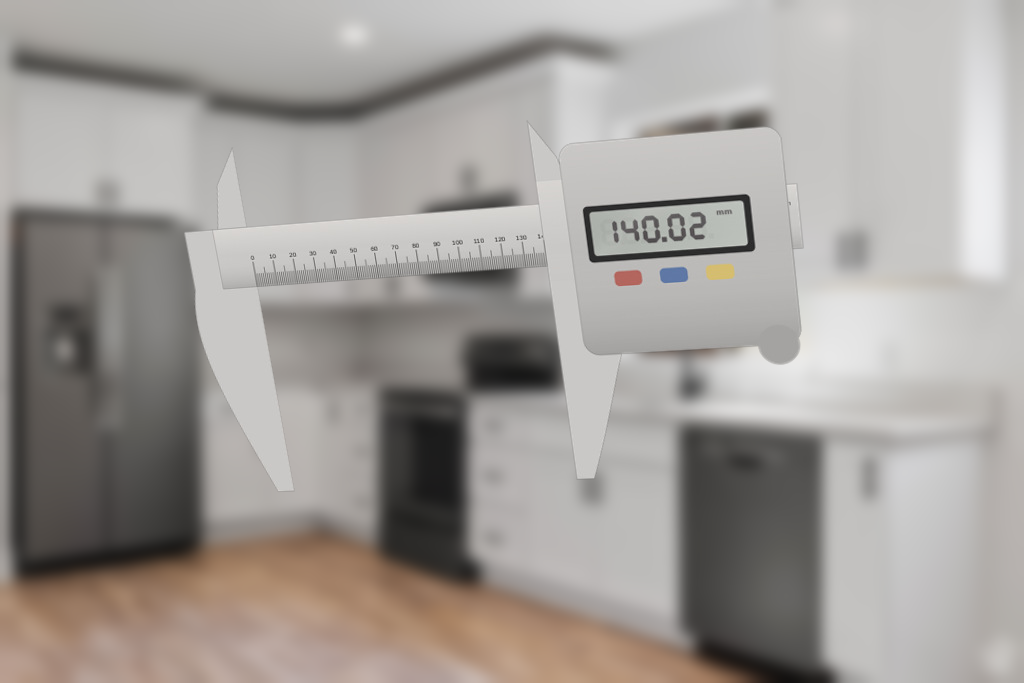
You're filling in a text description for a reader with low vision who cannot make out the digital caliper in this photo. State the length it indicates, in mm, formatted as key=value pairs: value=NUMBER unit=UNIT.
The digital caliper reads value=140.02 unit=mm
